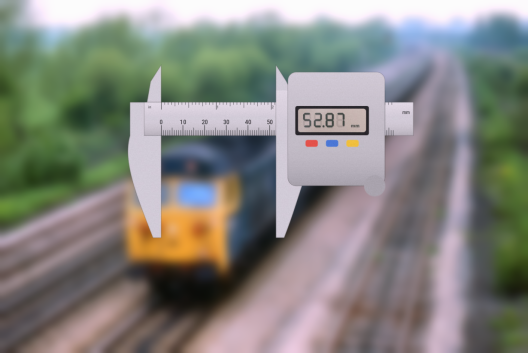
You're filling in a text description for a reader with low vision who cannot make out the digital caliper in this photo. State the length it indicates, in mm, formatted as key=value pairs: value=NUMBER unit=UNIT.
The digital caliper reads value=52.87 unit=mm
